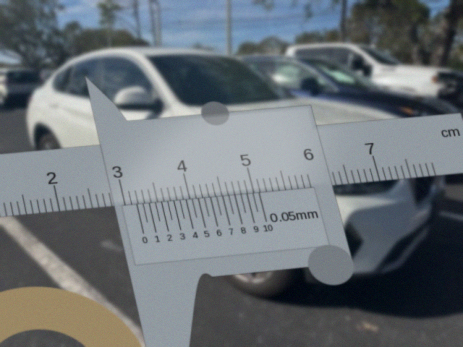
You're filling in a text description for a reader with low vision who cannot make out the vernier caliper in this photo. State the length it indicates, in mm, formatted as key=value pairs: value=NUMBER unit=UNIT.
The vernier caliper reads value=31.8 unit=mm
